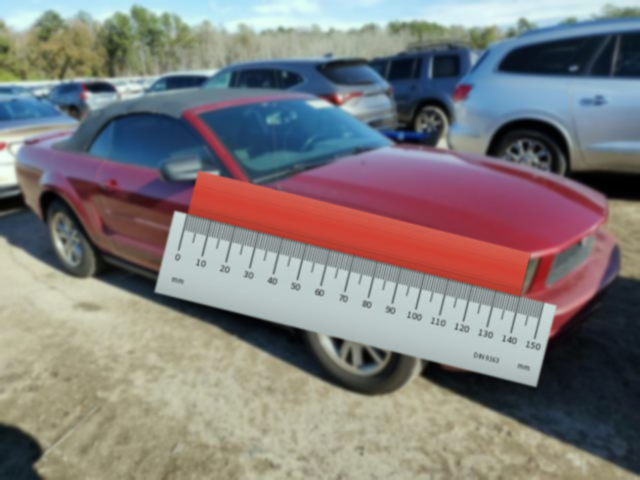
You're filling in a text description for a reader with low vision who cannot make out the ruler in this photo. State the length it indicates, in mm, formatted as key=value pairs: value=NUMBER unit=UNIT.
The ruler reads value=140 unit=mm
